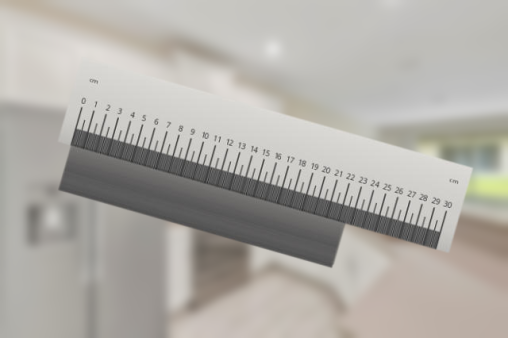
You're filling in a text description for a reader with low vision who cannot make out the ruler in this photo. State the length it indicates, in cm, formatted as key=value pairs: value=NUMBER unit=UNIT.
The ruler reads value=22.5 unit=cm
